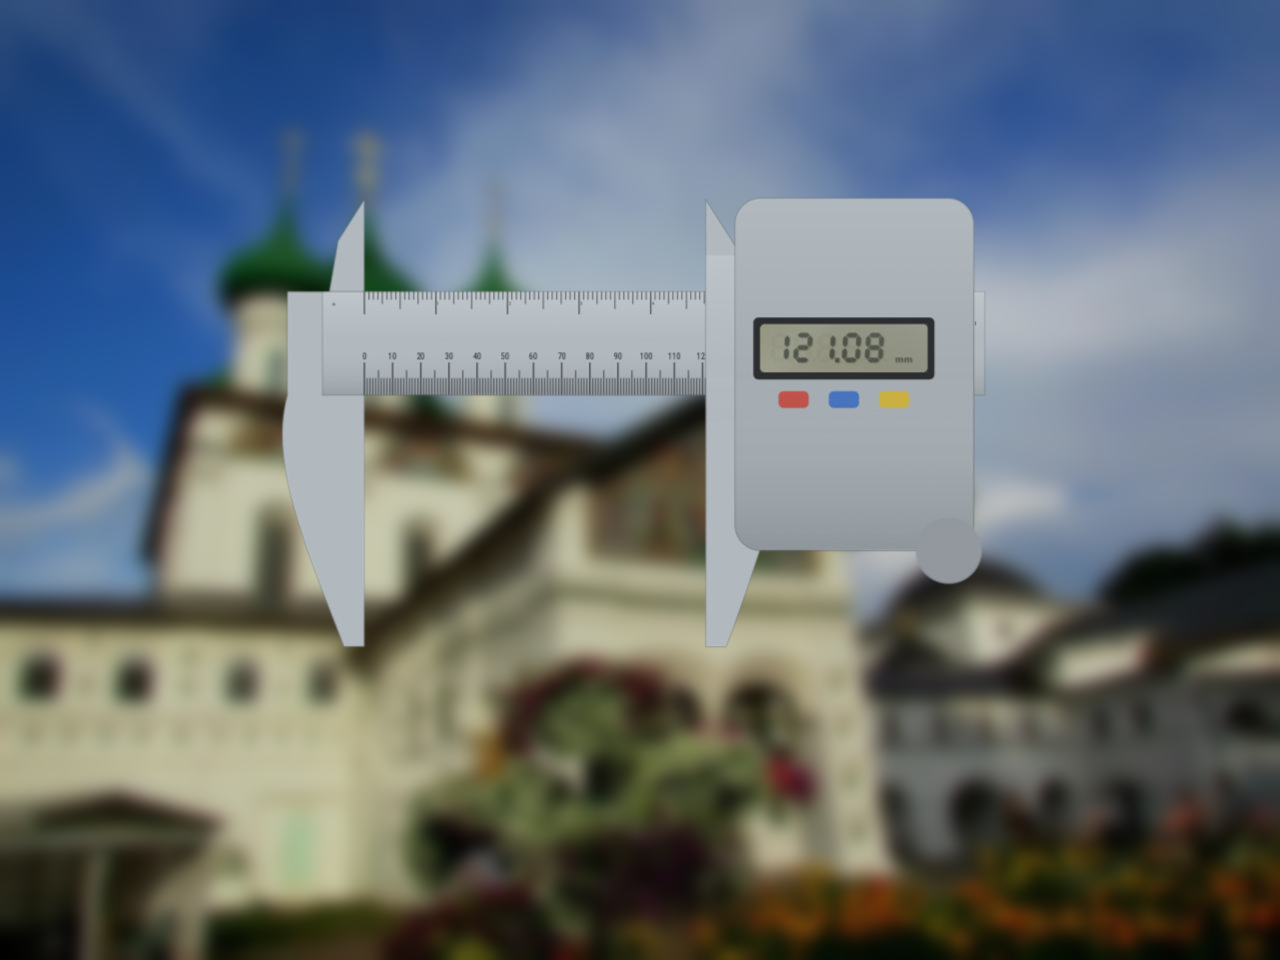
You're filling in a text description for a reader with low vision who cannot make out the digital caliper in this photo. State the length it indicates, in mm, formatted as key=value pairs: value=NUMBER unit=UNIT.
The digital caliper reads value=121.08 unit=mm
